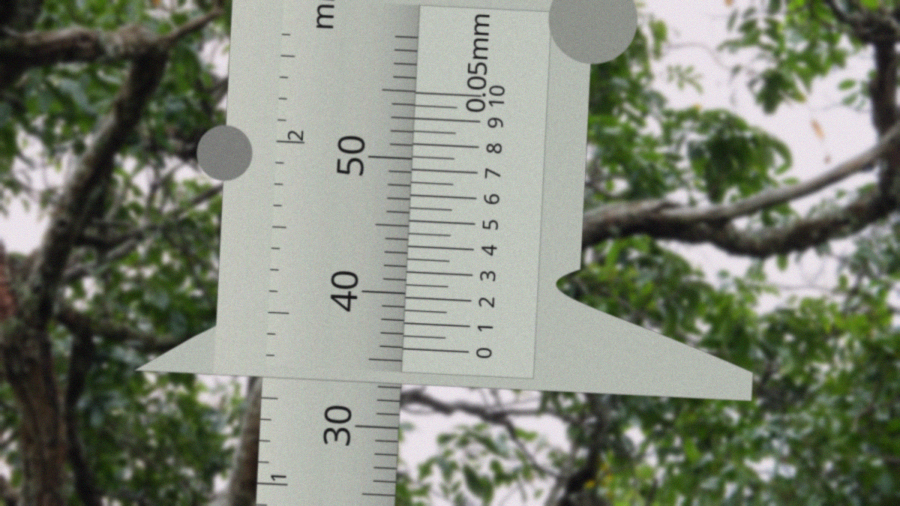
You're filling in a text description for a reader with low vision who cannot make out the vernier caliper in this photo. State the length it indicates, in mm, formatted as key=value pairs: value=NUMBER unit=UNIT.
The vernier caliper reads value=35.9 unit=mm
